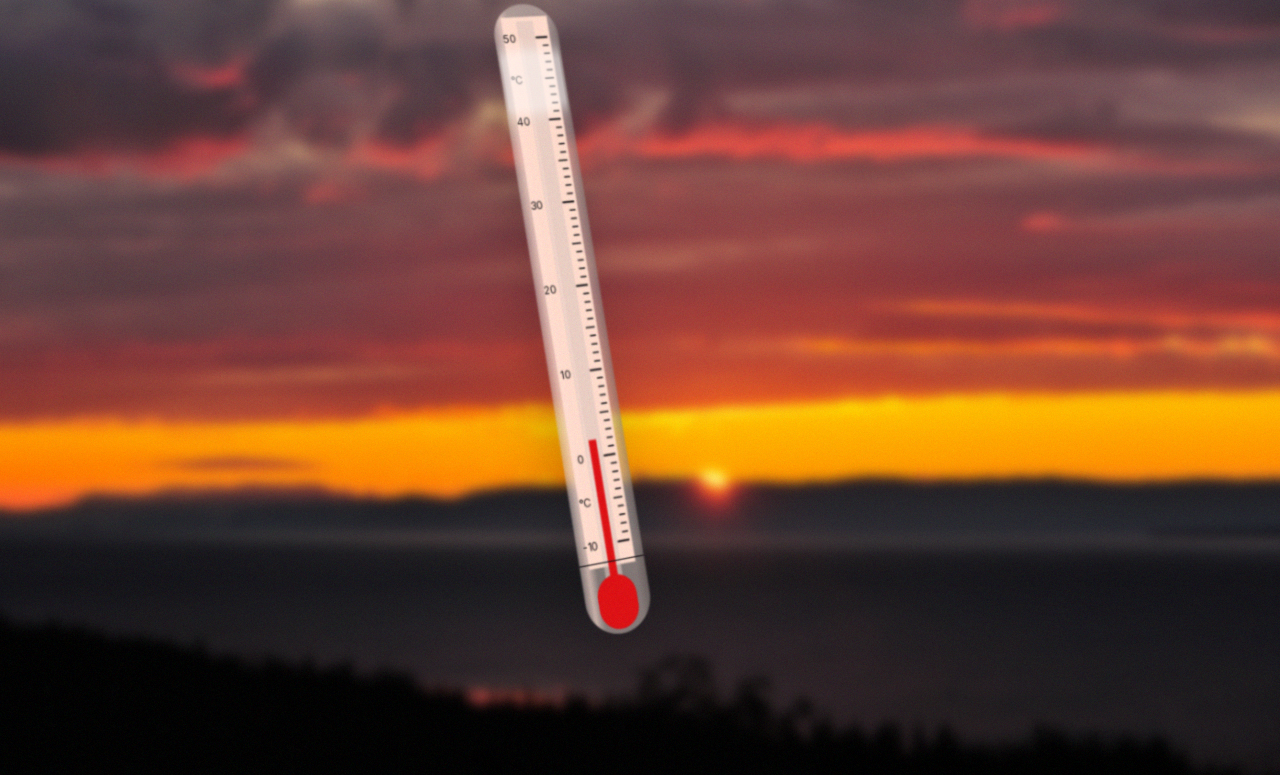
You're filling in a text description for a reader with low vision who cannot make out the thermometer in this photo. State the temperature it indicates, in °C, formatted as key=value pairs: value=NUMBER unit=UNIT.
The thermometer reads value=2 unit=°C
